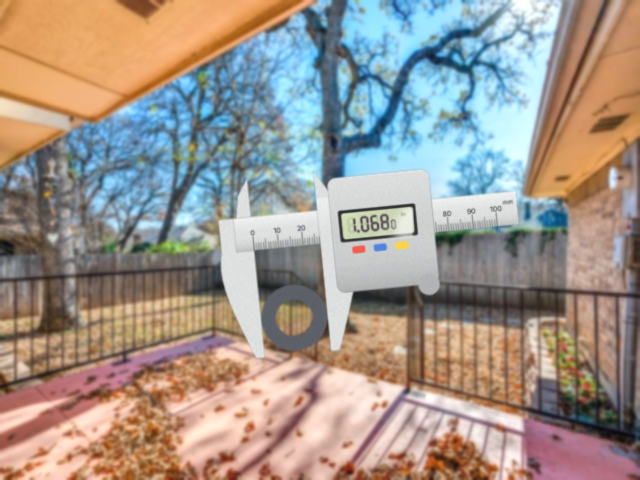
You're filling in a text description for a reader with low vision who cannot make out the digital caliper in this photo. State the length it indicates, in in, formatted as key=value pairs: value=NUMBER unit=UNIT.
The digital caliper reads value=1.0680 unit=in
